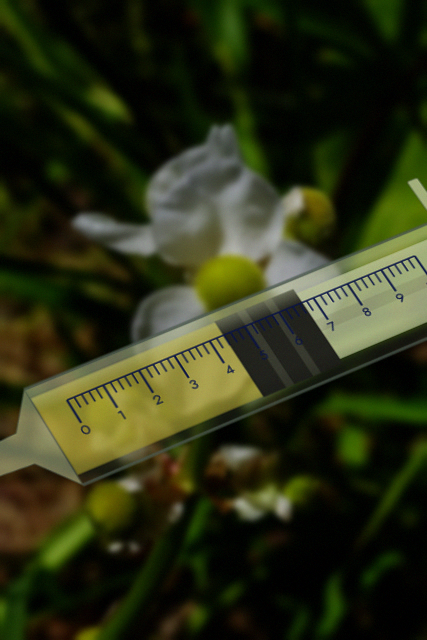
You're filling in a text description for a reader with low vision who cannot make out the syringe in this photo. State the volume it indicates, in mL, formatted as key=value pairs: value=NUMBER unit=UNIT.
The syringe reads value=4.4 unit=mL
